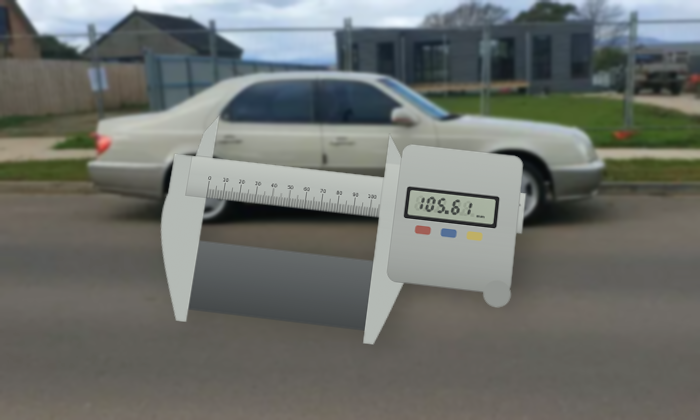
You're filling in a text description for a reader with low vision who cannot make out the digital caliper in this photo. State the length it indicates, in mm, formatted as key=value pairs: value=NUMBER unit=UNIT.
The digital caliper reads value=105.61 unit=mm
